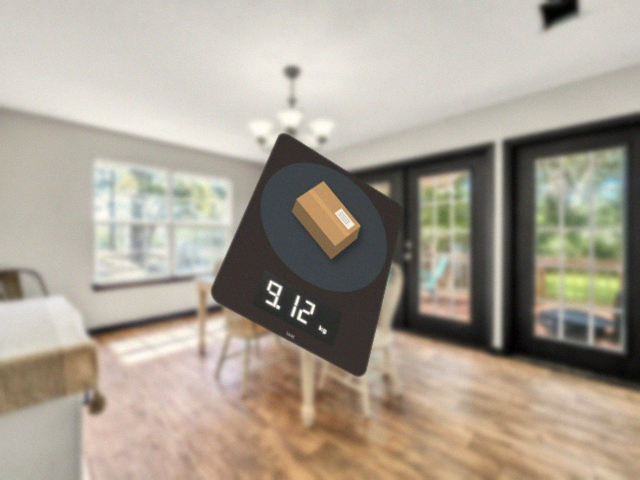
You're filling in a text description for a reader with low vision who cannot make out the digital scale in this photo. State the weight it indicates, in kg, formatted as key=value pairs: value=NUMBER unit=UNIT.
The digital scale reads value=9.12 unit=kg
